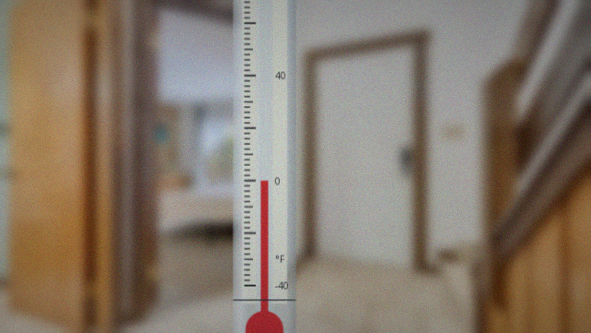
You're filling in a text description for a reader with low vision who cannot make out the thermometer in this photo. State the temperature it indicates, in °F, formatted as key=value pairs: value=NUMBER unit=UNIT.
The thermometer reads value=0 unit=°F
